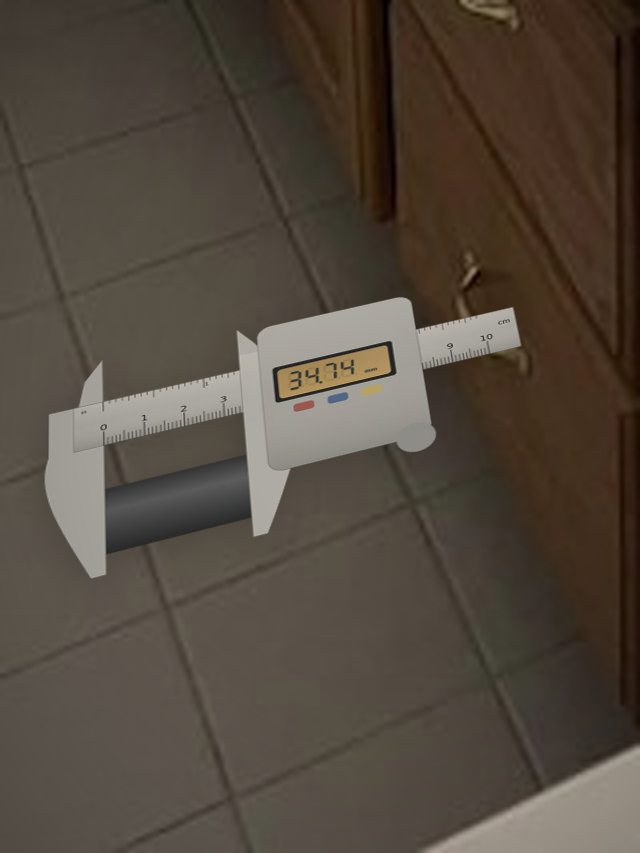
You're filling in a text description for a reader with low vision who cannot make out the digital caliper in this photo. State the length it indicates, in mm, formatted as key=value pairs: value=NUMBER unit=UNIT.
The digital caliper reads value=34.74 unit=mm
